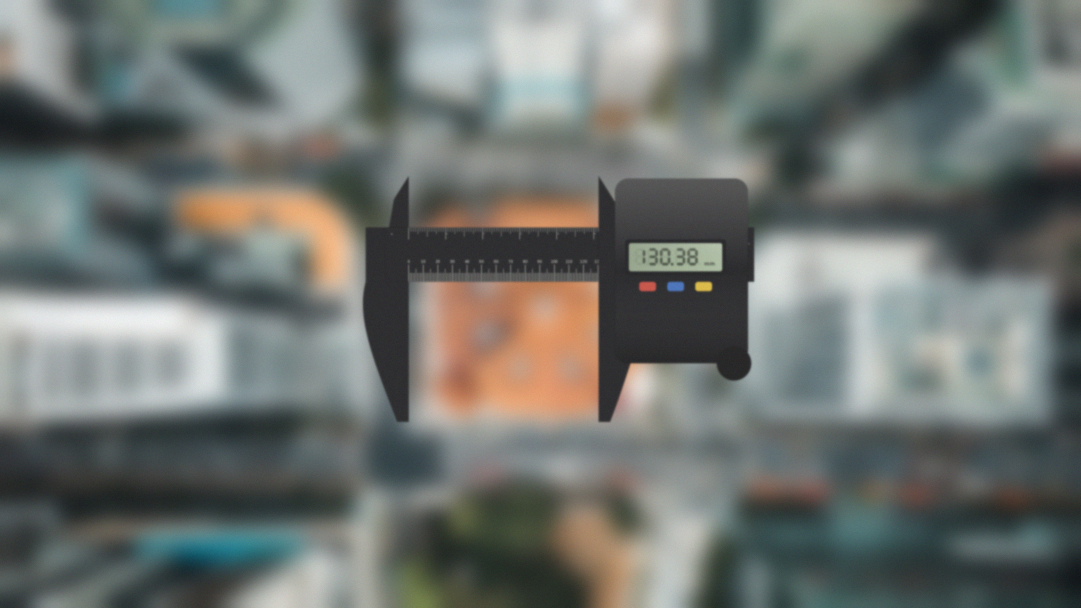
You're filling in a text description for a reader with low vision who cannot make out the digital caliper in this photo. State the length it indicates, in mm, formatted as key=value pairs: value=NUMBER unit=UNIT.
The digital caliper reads value=130.38 unit=mm
